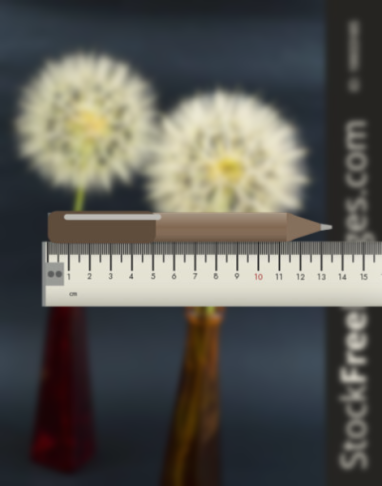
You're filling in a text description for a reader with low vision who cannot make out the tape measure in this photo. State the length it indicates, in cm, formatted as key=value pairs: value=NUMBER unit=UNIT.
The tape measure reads value=13.5 unit=cm
